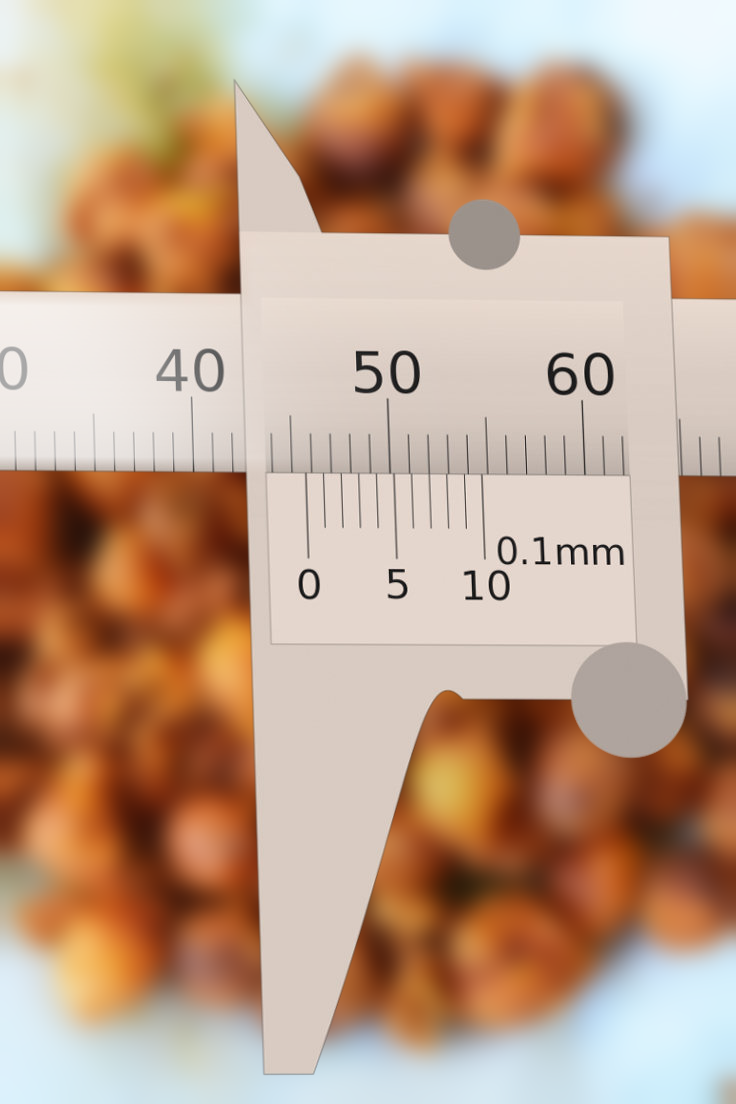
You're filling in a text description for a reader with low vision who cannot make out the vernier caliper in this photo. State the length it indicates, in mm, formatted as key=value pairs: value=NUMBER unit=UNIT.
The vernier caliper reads value=45.7 unit=mm
